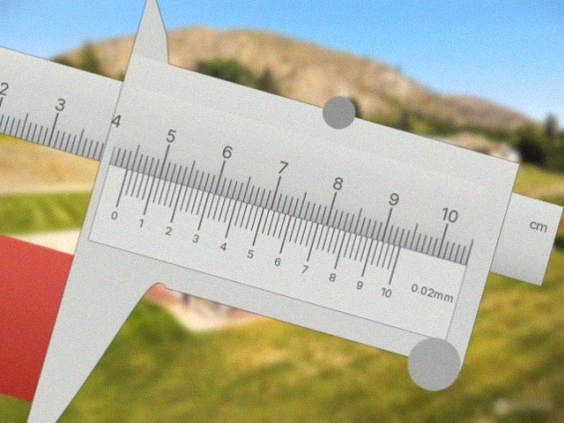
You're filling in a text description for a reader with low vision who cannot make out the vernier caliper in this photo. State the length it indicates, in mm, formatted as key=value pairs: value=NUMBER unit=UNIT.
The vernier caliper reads value=44.2 unit=mm
